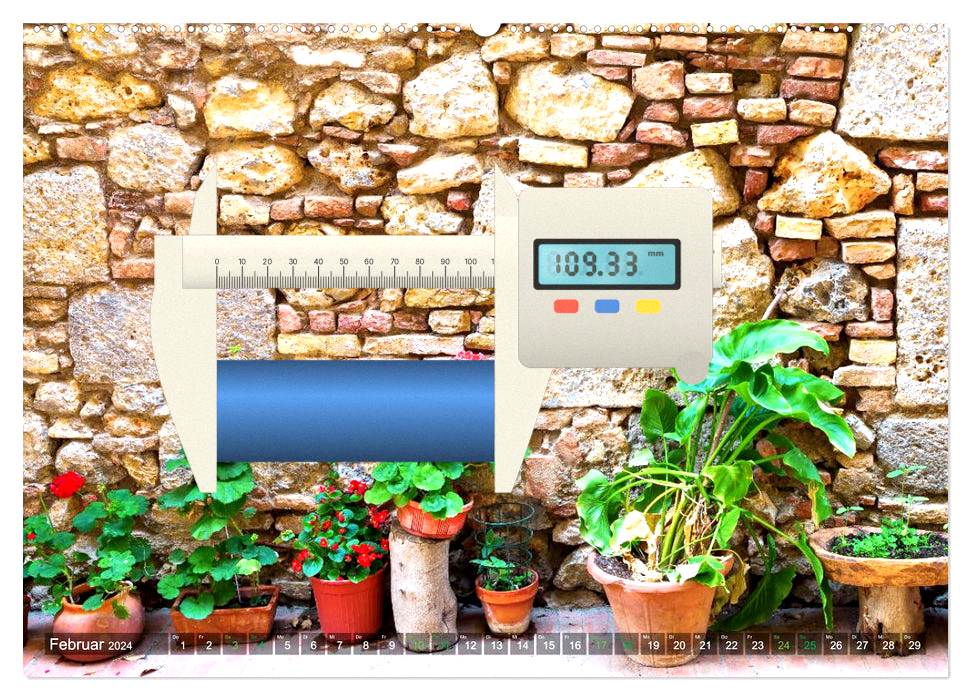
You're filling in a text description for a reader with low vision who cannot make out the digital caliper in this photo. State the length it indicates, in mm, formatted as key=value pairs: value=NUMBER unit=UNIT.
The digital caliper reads value=109.33 unit=mm
